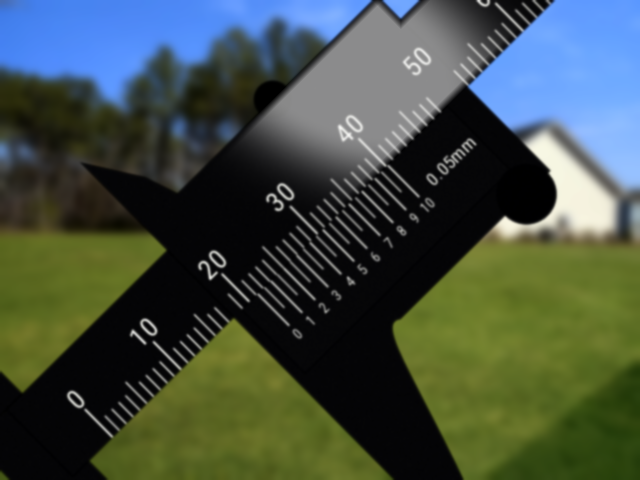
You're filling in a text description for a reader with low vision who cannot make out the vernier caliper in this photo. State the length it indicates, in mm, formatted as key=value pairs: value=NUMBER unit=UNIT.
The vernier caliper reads value=21.2 unit=mm
